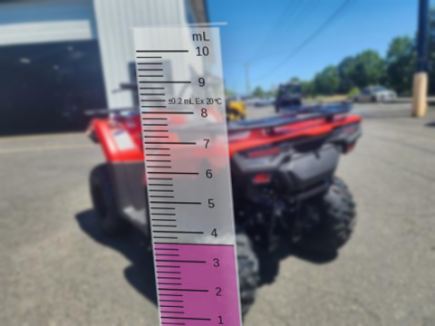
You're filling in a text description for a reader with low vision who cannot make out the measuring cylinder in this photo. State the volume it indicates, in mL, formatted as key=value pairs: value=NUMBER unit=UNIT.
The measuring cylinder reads value=3.6 unit=mL
